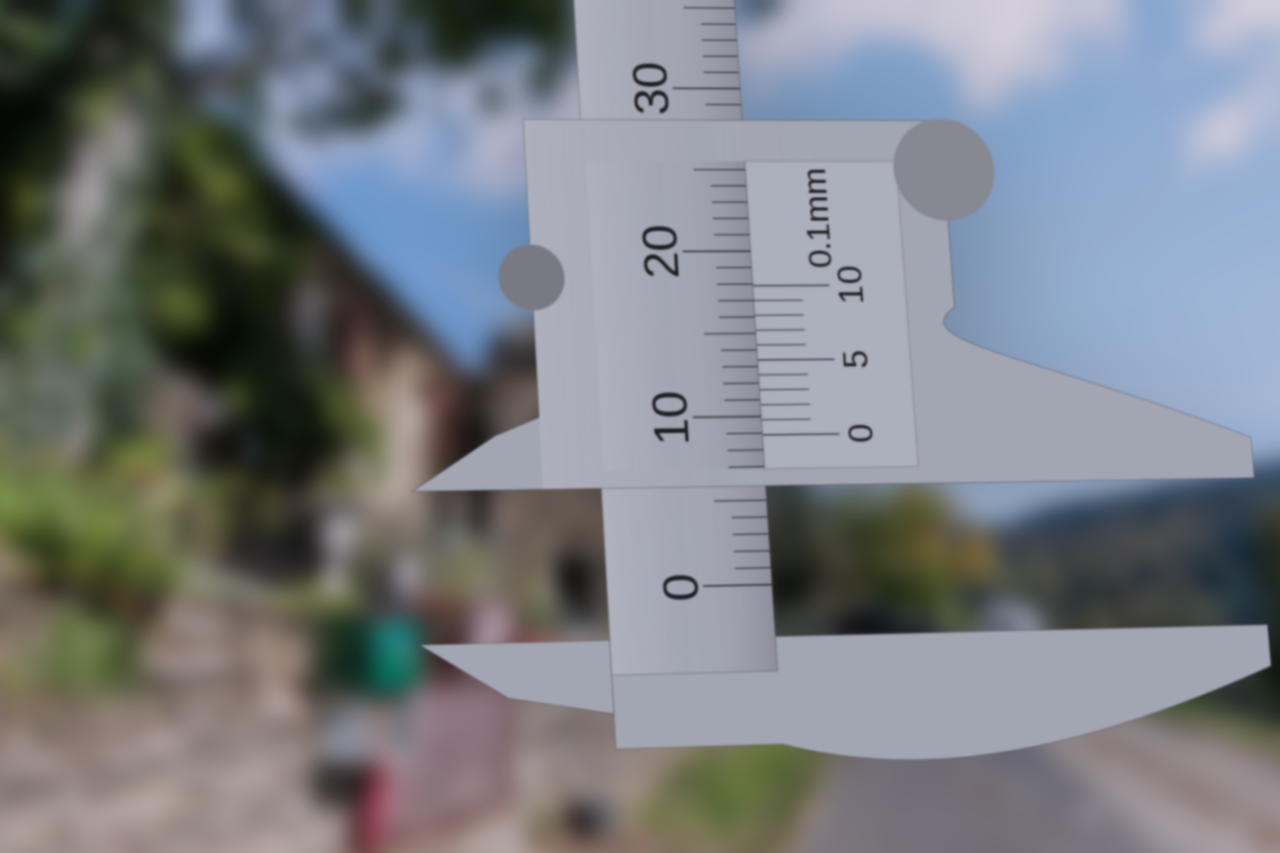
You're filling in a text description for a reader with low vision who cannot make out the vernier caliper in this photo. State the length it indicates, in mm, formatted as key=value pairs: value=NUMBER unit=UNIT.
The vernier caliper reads value=8.9 unit=mm
